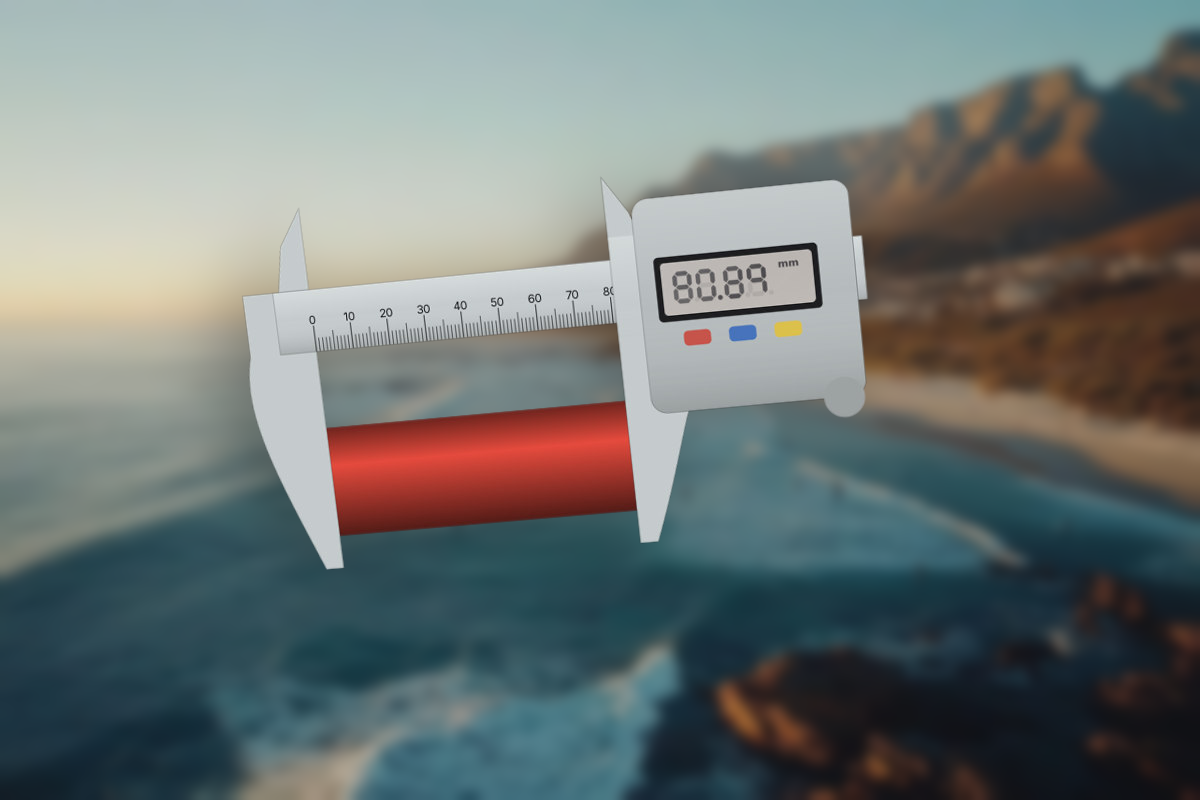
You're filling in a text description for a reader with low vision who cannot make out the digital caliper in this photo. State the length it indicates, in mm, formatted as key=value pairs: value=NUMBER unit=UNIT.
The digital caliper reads value=80.89 unit=mm
